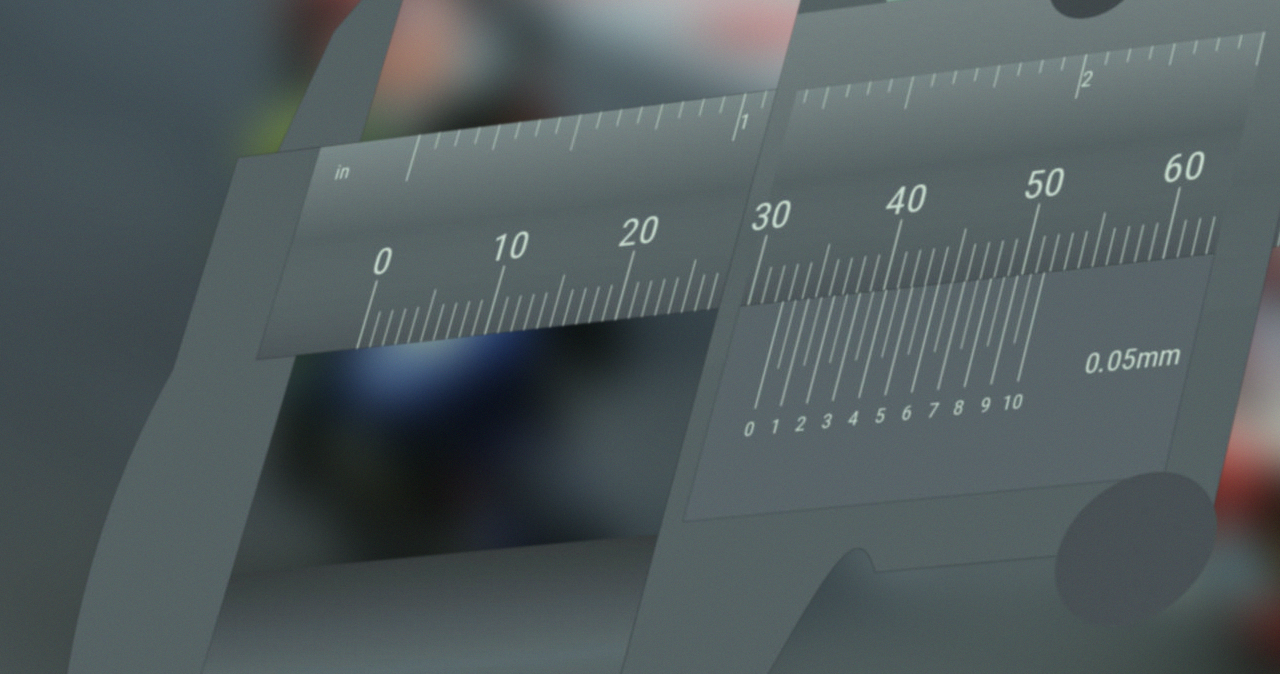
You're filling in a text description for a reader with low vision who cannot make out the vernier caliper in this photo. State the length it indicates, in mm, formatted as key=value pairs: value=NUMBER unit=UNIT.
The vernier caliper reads value=32.6 unit=mm
